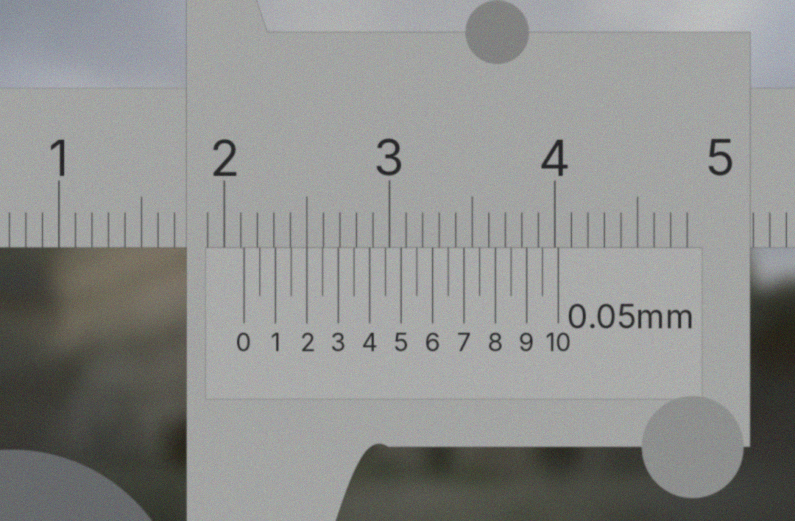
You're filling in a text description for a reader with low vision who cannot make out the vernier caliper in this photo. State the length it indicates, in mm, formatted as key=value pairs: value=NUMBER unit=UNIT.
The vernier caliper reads value=21.2 unit=mm
